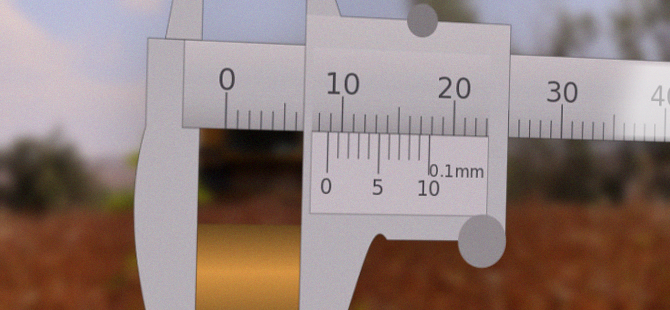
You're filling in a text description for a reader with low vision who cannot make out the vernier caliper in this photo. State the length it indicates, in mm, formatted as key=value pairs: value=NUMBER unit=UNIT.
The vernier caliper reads value=8.8 unit=mm
